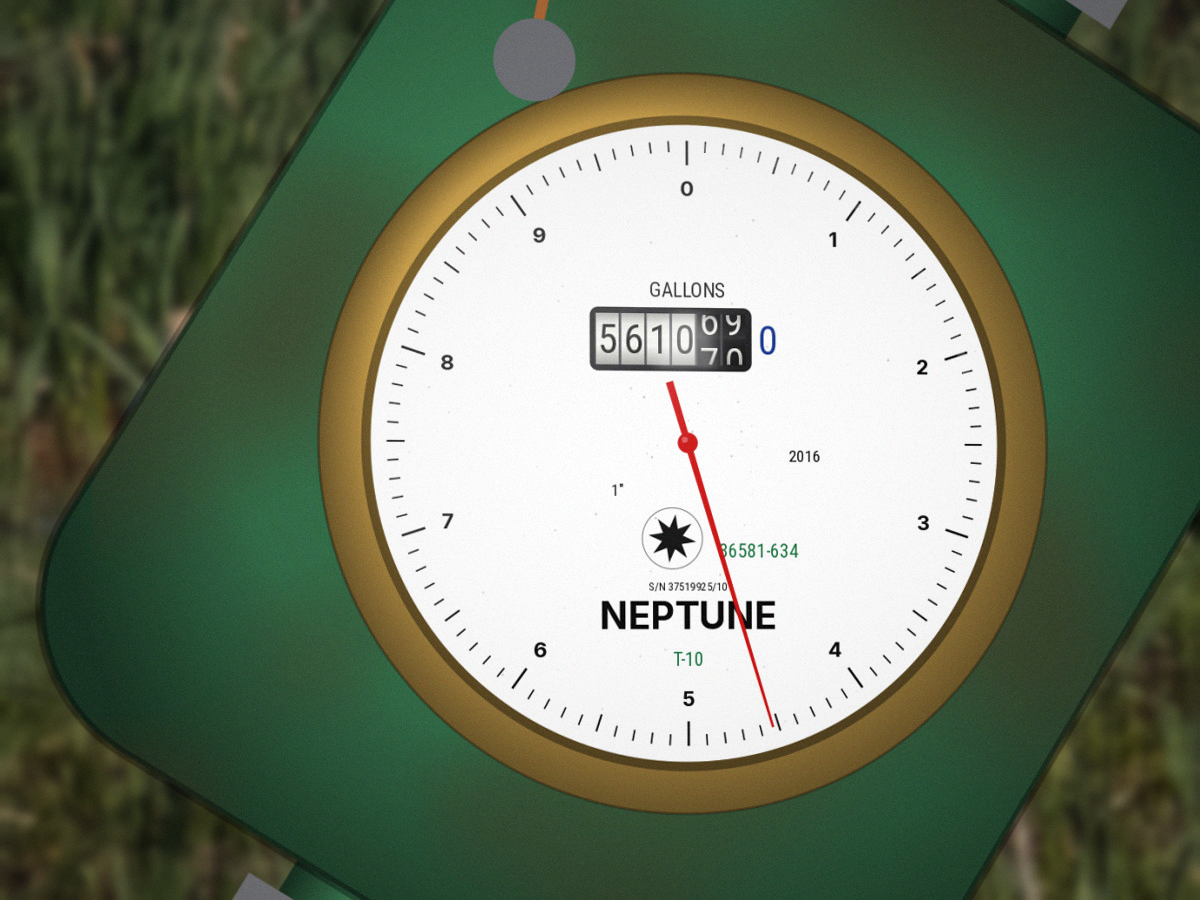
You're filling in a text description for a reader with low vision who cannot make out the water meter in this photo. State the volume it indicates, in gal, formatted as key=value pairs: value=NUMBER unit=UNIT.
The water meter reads value=5610694.5 unit=gal
